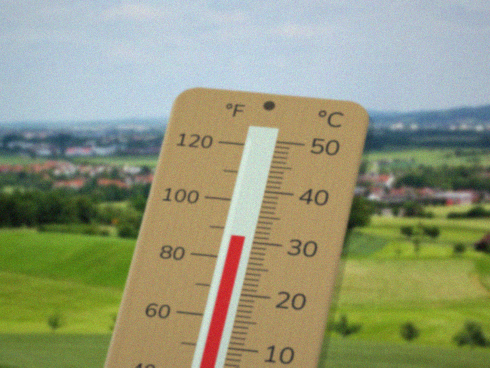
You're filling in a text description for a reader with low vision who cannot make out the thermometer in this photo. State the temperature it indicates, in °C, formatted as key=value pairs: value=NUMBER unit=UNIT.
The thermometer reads value=31 unit=°C
